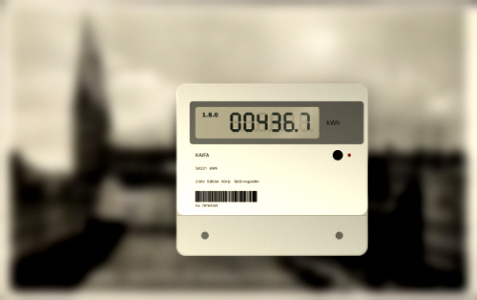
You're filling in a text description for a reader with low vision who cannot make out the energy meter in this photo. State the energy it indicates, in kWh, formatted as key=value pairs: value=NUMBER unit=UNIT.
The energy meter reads value=436.7 unit=kWh
